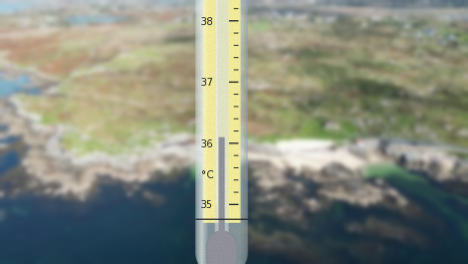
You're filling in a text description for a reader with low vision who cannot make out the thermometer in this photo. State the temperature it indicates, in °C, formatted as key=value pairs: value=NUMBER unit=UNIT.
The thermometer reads value=36.1 unit=°C
